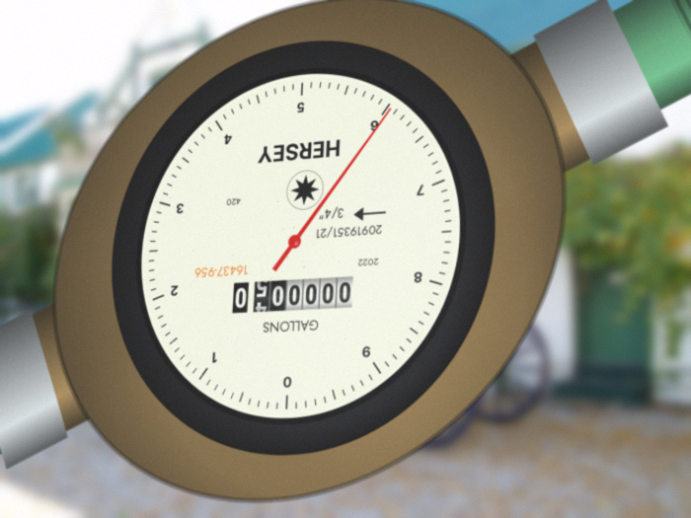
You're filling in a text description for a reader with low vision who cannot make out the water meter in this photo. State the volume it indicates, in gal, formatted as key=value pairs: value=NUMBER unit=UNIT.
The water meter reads value=46.0 unit=gal
